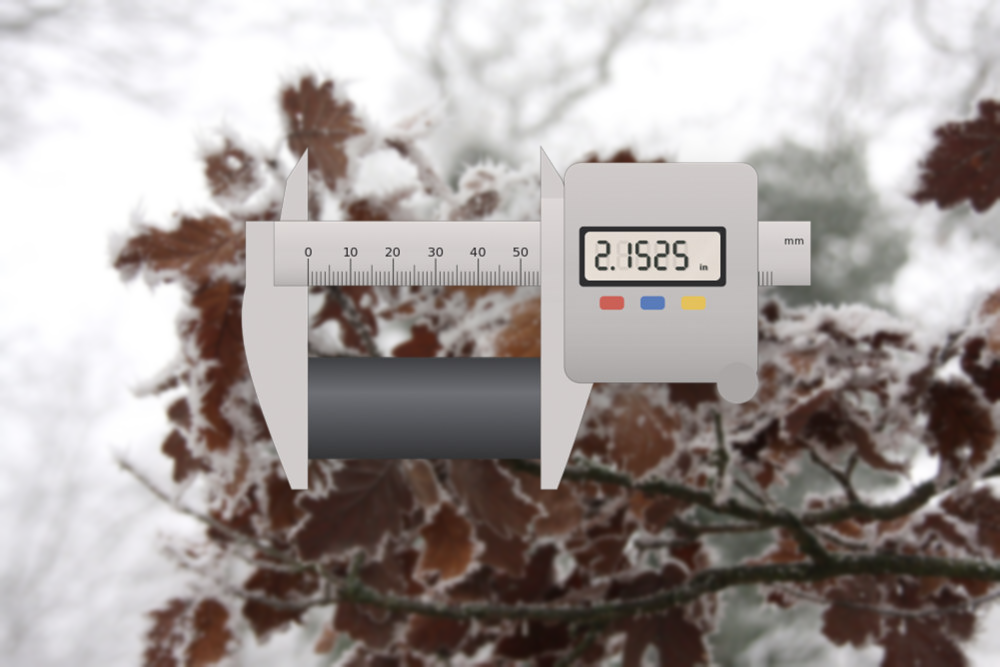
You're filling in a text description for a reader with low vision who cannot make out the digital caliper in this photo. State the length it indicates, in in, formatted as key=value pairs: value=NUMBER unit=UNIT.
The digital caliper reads value=2.1525 unit=in
